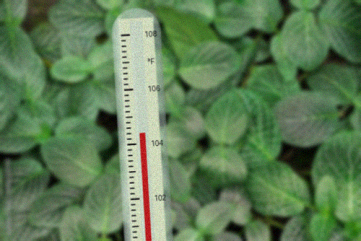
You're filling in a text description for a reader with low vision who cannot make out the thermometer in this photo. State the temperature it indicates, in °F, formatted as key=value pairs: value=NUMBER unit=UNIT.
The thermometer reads value=104.4 unit=°F
